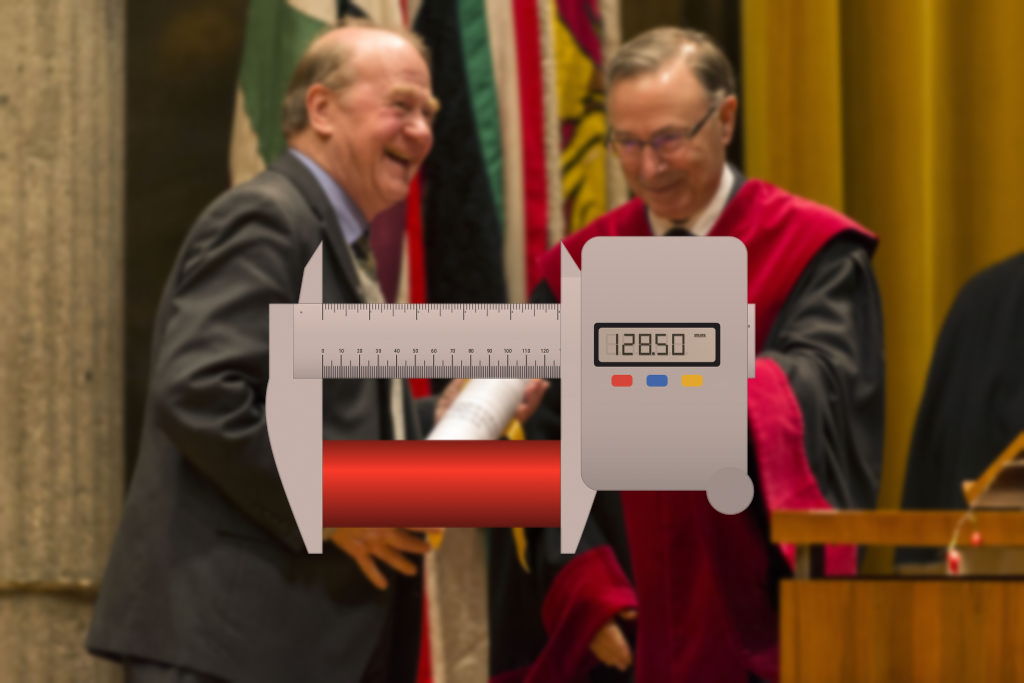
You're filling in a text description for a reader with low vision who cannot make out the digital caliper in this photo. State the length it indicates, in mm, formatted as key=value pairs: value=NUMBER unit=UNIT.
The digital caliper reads value=128.50 unit=mm
